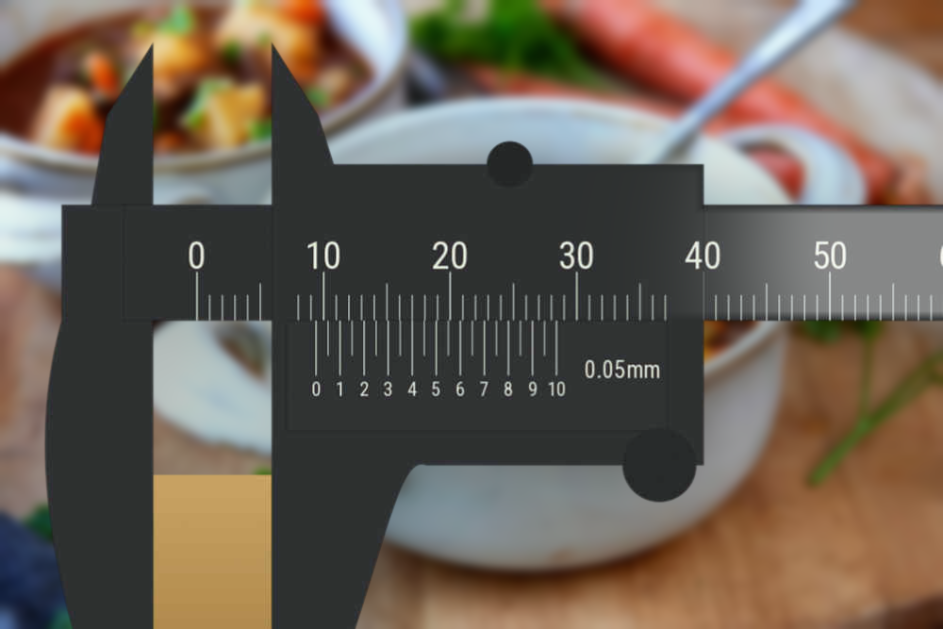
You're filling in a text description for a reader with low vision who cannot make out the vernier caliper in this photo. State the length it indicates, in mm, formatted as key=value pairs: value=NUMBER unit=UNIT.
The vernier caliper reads value=9.4 unit=mm
